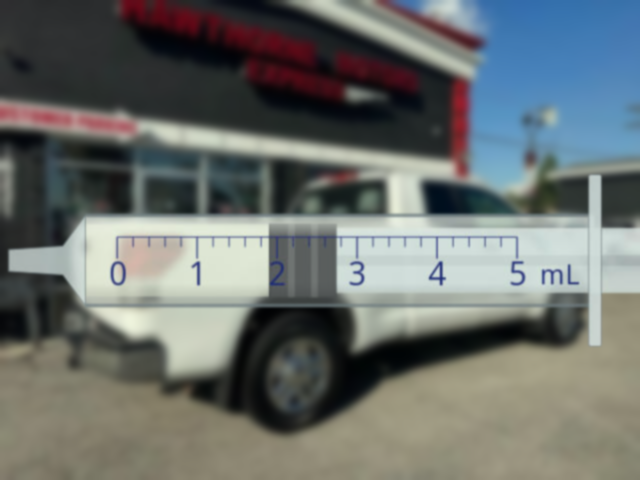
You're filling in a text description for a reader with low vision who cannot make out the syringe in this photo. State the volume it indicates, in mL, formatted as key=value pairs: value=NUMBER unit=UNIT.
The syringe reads value=1.9 unit=mL
